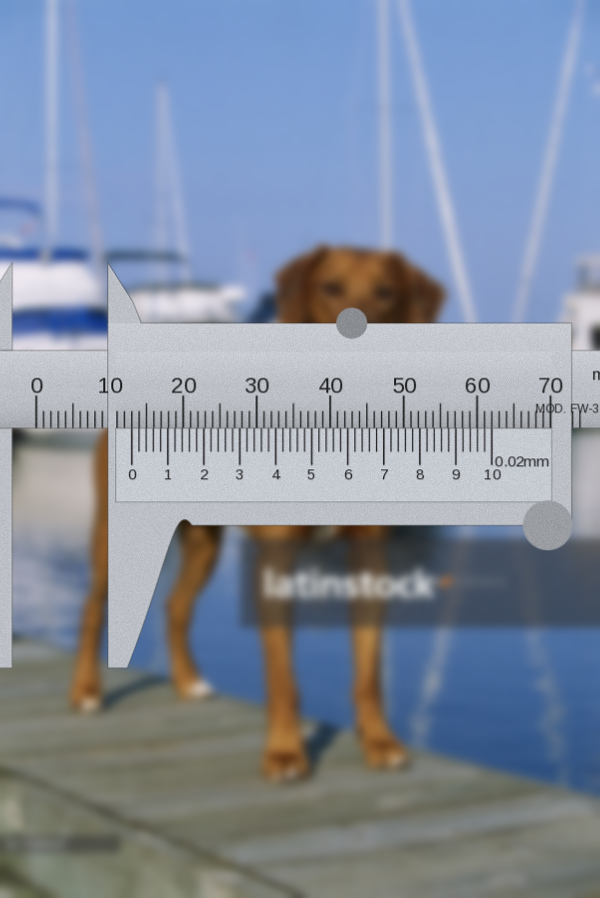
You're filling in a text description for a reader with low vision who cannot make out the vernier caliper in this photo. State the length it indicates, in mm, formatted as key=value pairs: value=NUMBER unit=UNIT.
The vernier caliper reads value=13.0 unit=mm
